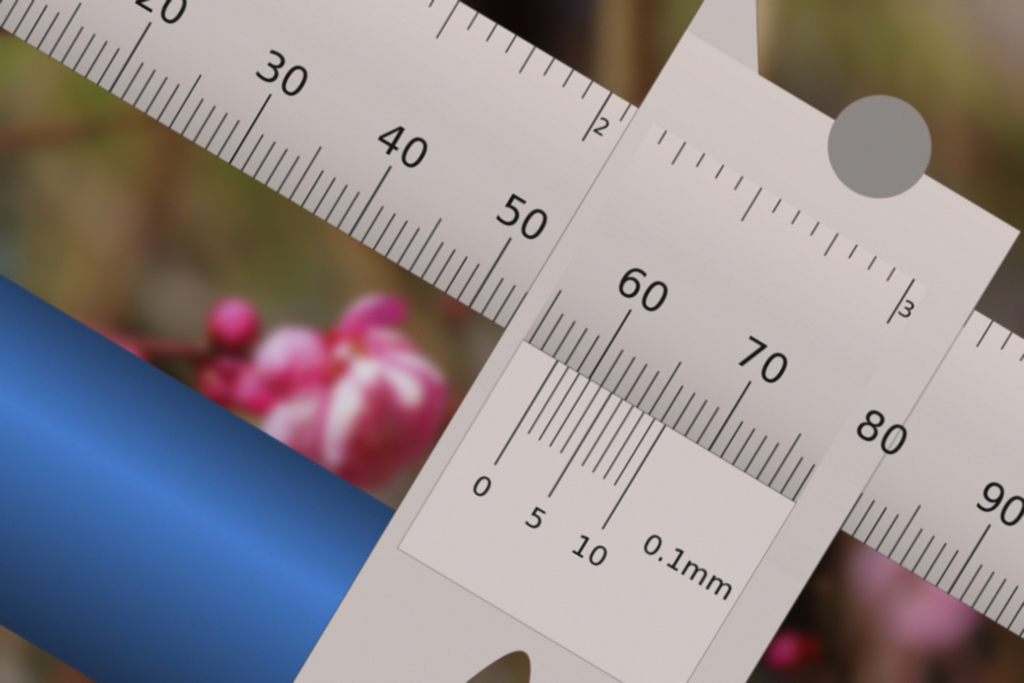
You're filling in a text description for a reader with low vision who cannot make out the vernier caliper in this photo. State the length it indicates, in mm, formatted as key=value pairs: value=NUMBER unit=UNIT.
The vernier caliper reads value=57.4 unit=mm
